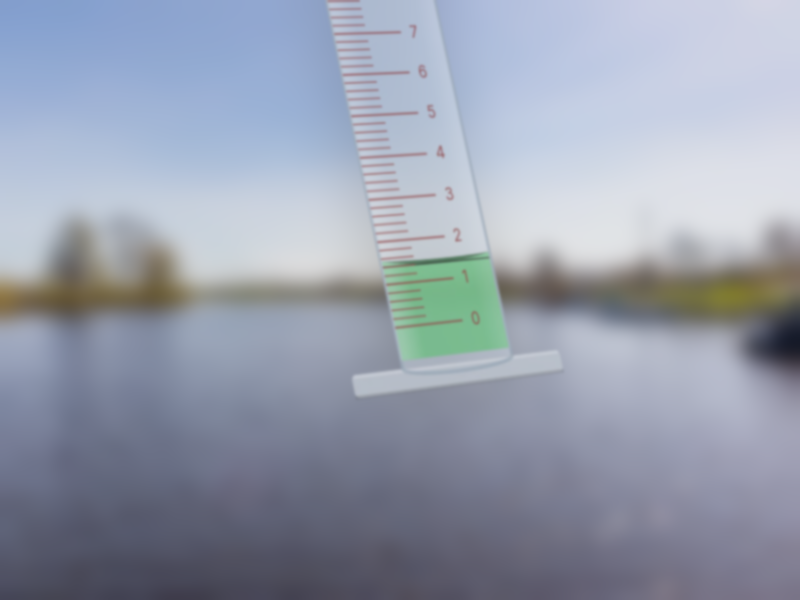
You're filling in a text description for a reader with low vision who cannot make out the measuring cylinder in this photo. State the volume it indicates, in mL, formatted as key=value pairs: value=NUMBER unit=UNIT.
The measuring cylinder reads value=1.4 unit=mL
